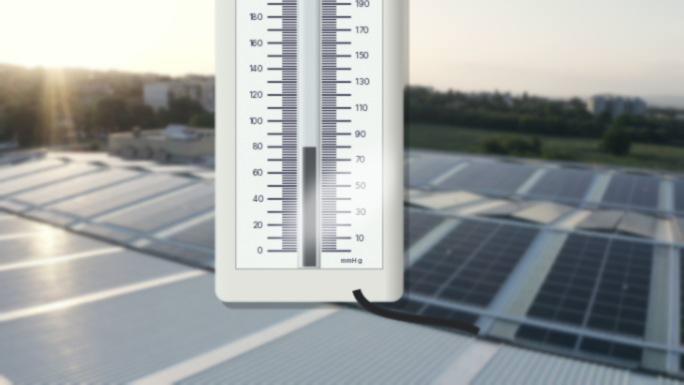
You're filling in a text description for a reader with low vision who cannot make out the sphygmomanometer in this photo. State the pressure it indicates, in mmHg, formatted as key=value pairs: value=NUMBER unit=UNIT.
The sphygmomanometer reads value=80 unit=mmHg
